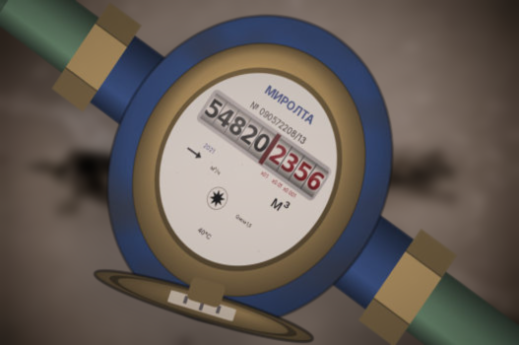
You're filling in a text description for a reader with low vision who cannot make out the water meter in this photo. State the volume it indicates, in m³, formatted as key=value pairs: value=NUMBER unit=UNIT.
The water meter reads value=54820.2356 unit=m³
